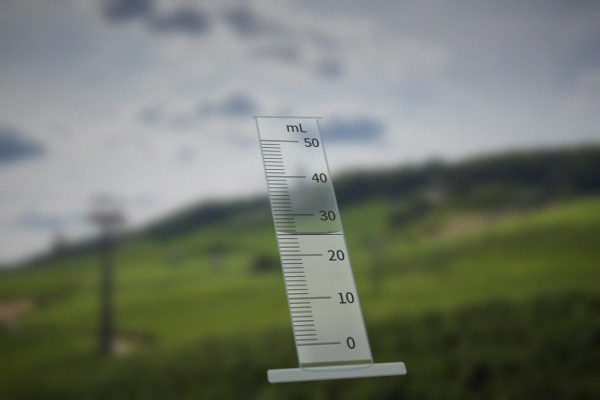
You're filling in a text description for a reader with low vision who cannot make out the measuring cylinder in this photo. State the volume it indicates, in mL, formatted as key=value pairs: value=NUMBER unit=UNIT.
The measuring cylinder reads value=25 unit=mL
